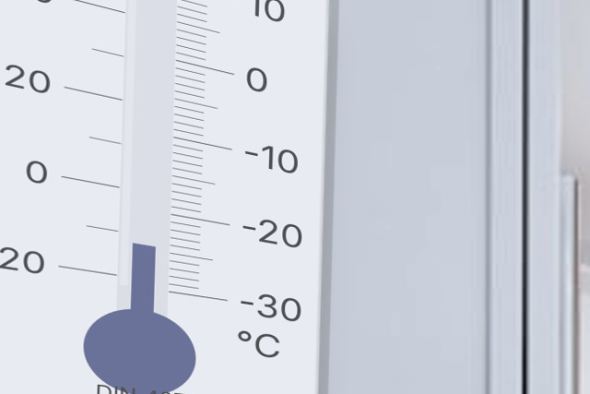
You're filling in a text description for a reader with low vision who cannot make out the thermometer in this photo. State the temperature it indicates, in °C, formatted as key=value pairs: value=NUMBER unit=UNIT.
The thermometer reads value=-24.5 unit=°C
